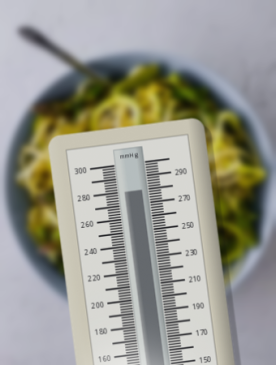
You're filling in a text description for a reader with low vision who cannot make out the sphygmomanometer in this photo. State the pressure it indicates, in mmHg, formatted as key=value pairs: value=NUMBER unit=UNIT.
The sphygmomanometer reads value=280 unit=mmHg
